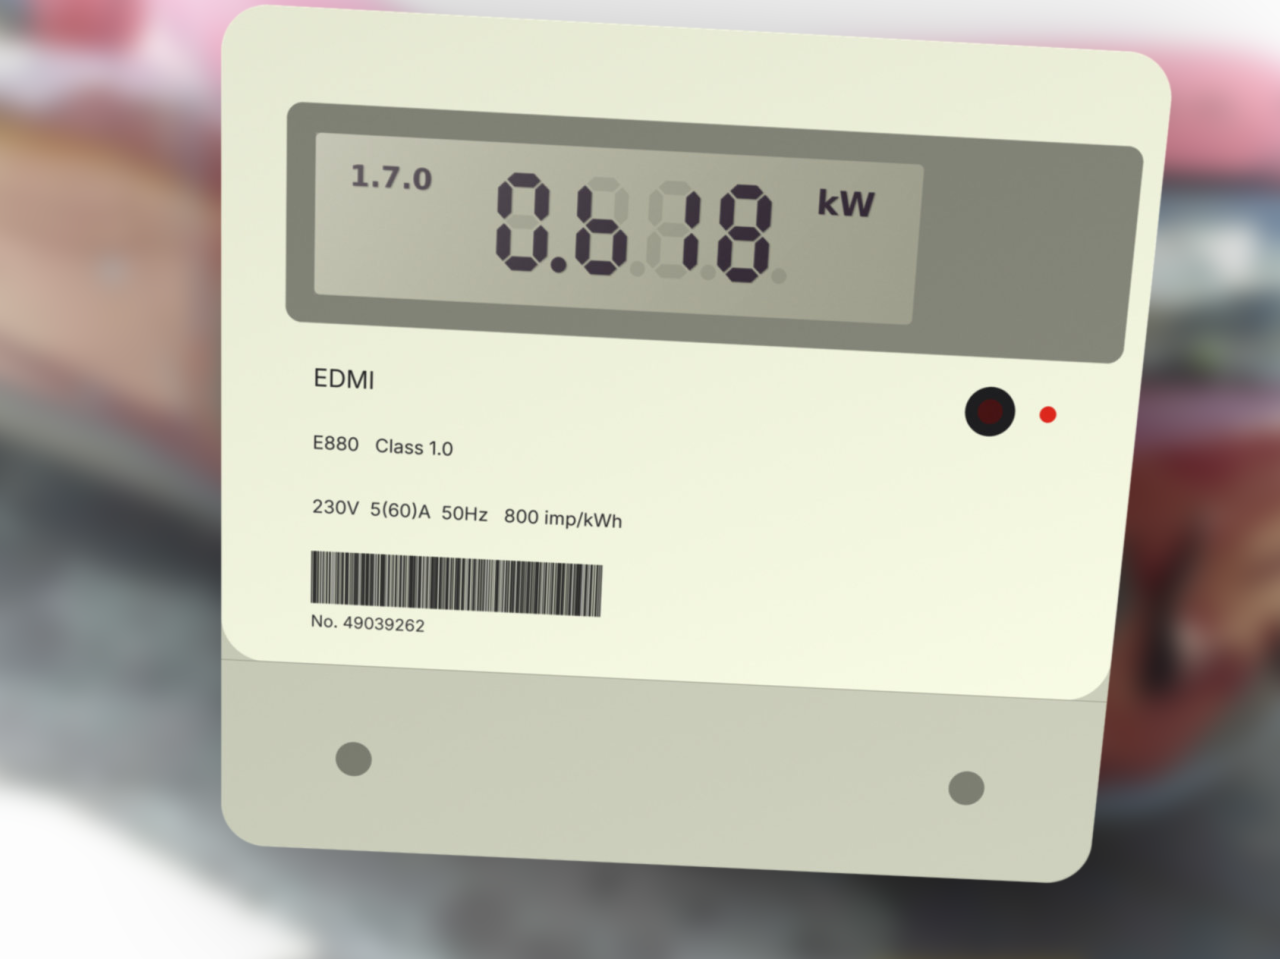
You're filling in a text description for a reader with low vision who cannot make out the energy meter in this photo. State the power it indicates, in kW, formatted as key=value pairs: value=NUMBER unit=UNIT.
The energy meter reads value=0.618 unit=kW
